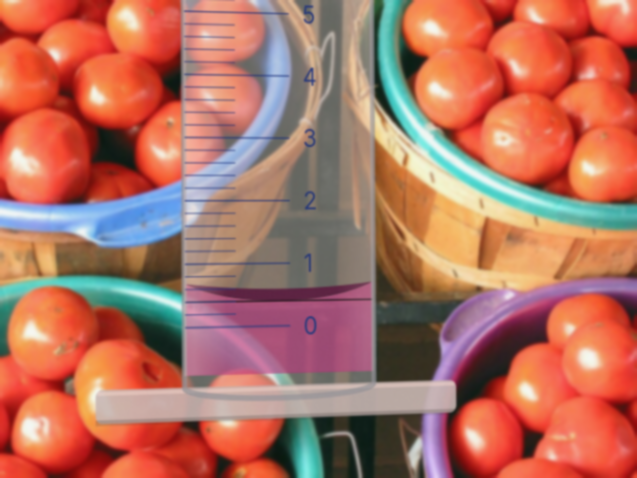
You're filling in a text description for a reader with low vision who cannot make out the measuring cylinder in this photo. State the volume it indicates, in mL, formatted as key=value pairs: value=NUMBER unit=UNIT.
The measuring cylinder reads value=0.4 unit=mL
